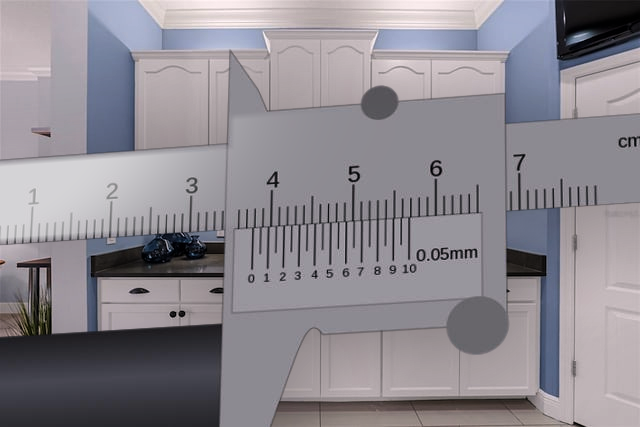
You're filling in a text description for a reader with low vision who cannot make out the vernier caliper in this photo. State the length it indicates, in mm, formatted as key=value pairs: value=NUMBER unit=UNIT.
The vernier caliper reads value=37.8 unit=mm
